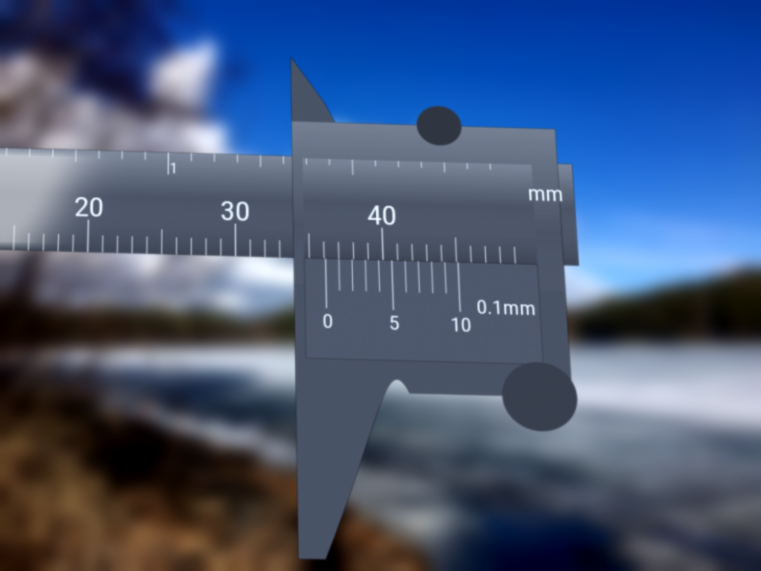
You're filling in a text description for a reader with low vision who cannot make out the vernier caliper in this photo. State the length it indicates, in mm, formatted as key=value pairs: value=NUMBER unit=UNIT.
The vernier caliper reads value=36.1 unit=mm
